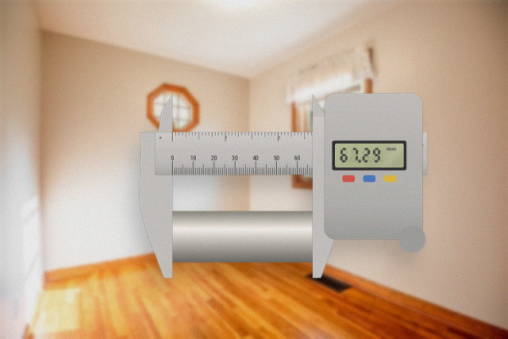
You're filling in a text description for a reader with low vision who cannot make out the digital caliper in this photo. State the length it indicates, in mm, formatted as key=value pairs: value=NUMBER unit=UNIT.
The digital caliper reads value=67.29 unit=mm
